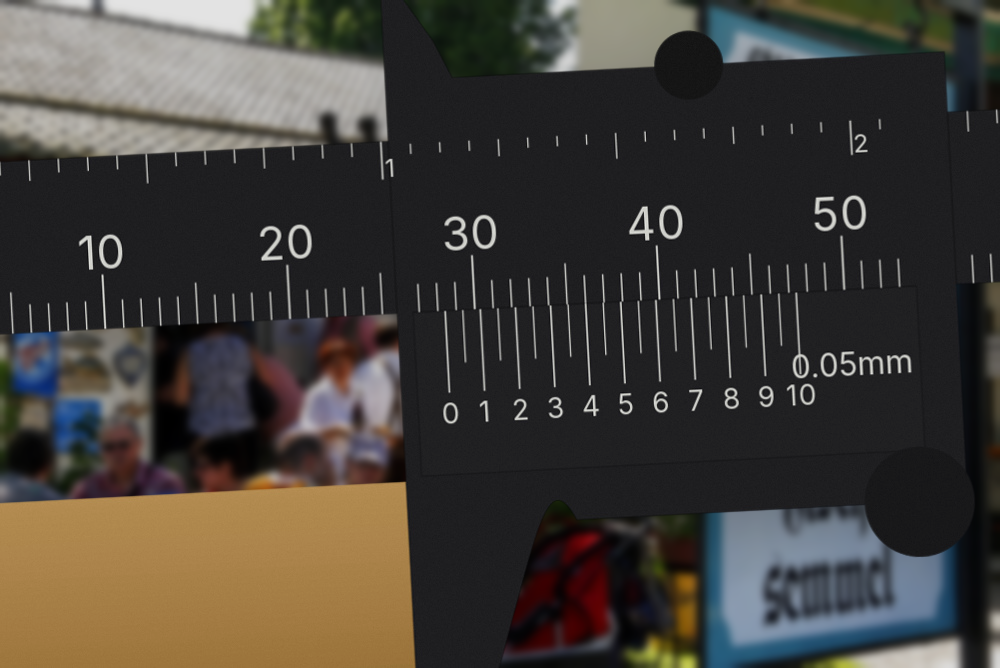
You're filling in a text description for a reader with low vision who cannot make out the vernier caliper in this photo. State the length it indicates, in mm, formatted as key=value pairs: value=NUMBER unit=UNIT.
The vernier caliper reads value=28.4 unit=mm
